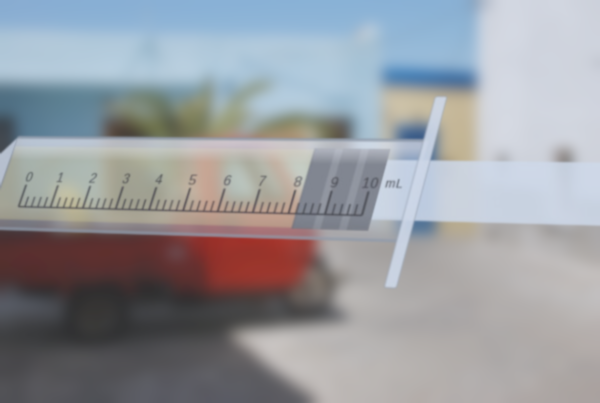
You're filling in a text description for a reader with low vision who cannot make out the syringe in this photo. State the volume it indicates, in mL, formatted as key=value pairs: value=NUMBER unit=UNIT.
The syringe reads value=8.2 unit=mL
